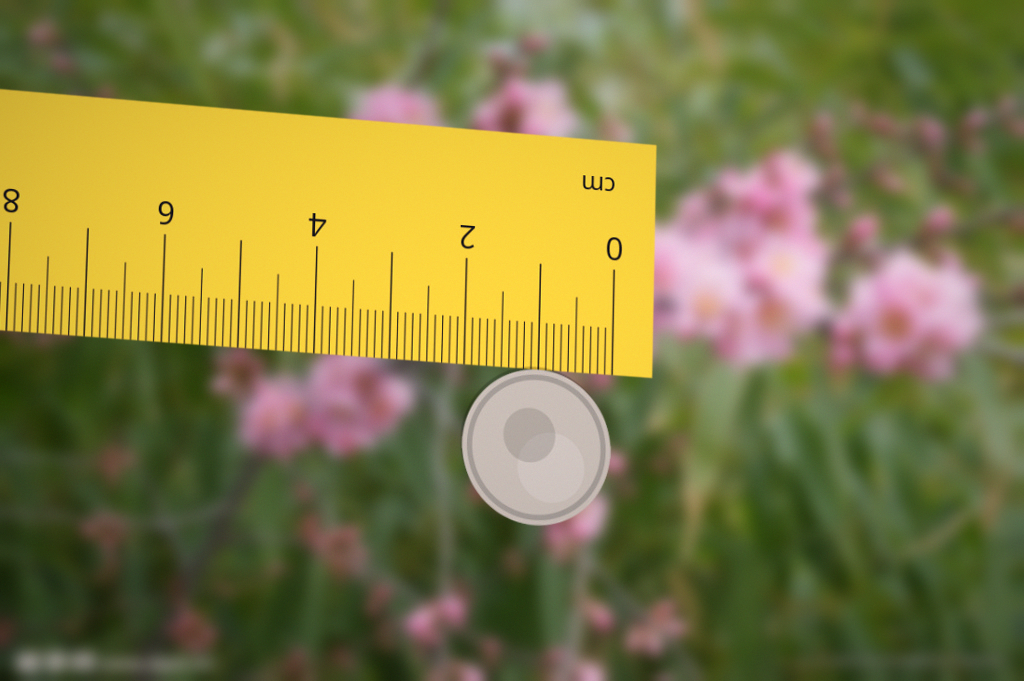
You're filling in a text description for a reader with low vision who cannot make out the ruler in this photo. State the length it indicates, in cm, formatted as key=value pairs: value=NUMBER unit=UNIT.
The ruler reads value=2 unit=cm
